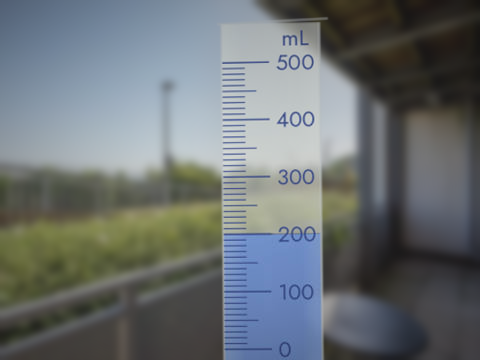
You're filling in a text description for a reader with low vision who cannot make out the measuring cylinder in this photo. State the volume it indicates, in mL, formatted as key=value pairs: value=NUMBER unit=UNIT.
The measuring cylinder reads value=200 unit=mL
